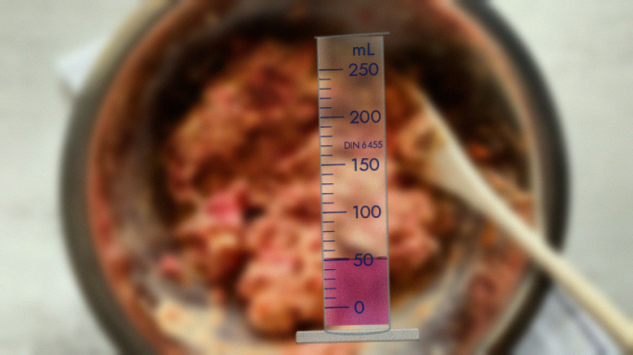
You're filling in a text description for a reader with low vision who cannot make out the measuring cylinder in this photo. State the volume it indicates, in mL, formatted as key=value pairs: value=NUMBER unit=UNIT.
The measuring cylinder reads value=50 unit=mL
